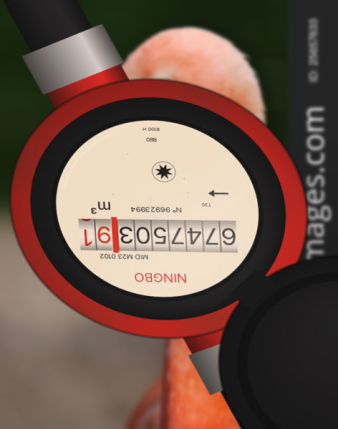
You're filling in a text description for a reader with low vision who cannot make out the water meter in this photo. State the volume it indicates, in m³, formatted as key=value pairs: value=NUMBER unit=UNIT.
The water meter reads value=6747503.91 unit=m³
